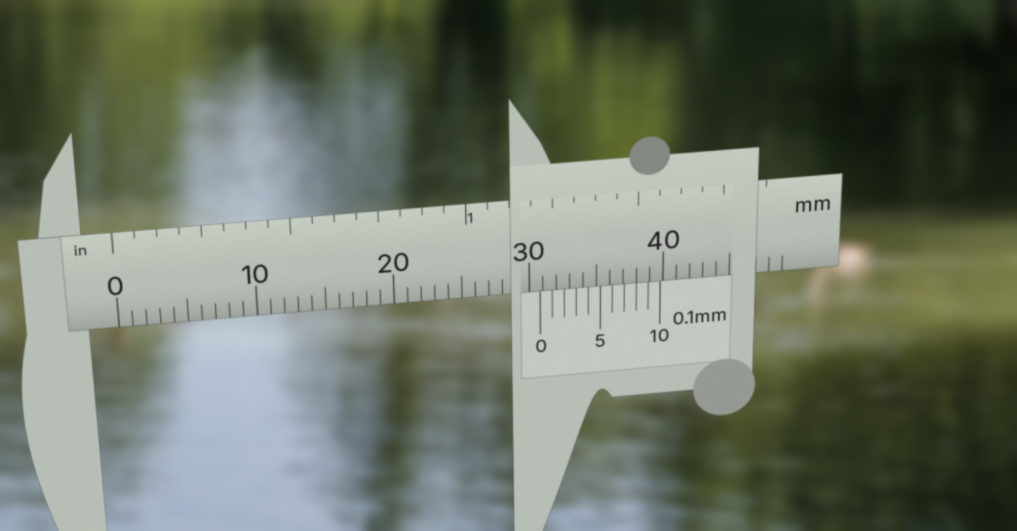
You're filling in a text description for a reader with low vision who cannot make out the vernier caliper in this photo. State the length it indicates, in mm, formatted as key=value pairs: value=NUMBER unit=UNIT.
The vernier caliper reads value=30.8 unit=mm
